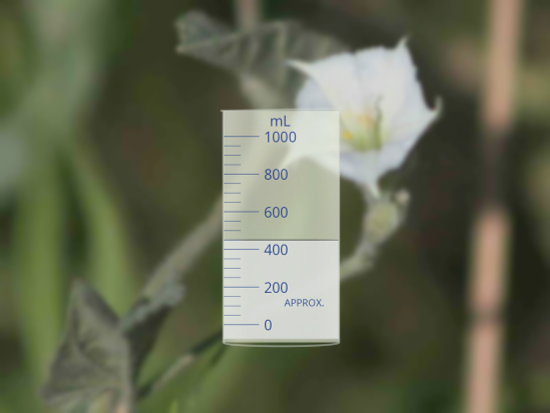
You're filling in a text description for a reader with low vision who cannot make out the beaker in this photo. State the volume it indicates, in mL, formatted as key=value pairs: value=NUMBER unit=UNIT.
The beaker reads value=450 unit=mL
